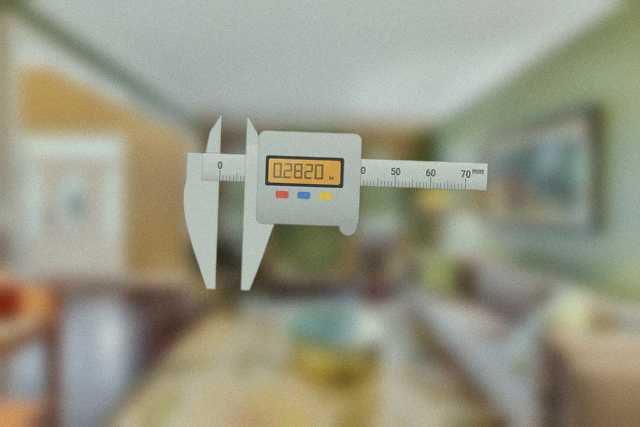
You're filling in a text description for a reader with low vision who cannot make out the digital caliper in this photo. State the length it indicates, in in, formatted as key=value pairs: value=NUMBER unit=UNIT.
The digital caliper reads value=0.2820 unit=in
